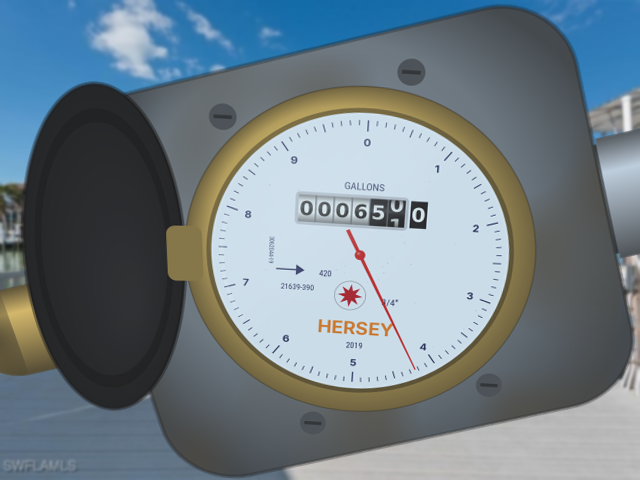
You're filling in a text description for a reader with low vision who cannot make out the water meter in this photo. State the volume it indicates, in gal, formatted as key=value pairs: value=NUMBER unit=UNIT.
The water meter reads value=6504.2 unit=gal
